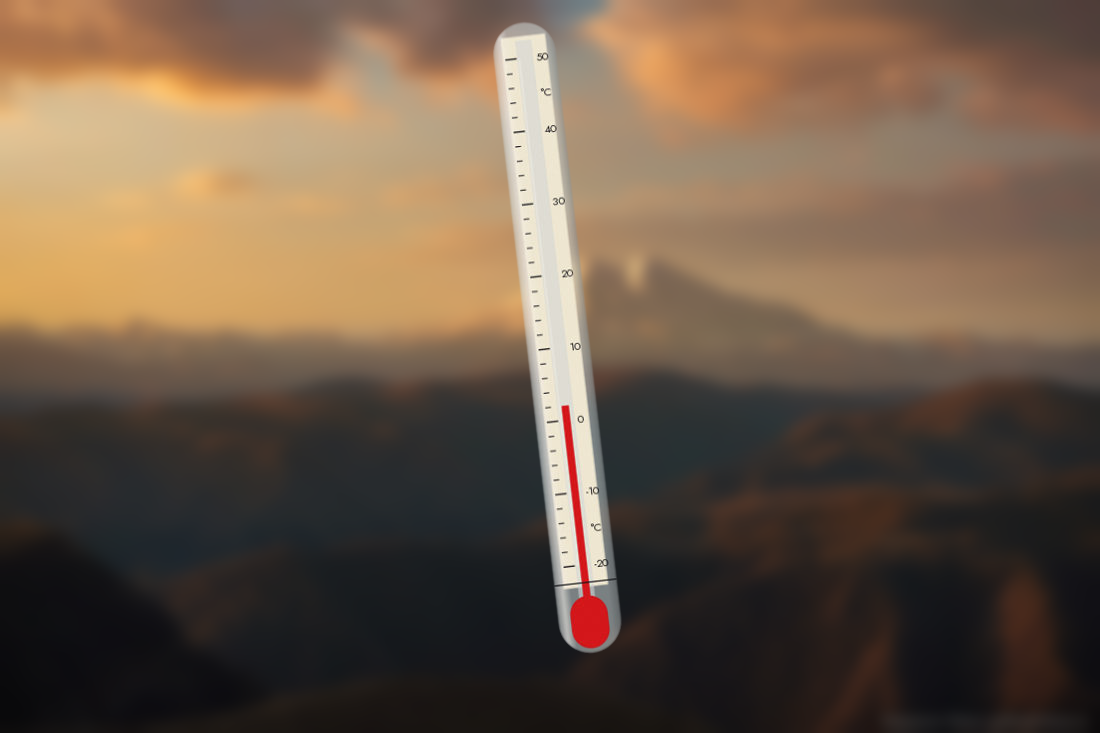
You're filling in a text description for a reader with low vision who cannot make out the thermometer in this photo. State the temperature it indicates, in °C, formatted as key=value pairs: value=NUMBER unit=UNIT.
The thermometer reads value=2 unit=°C
